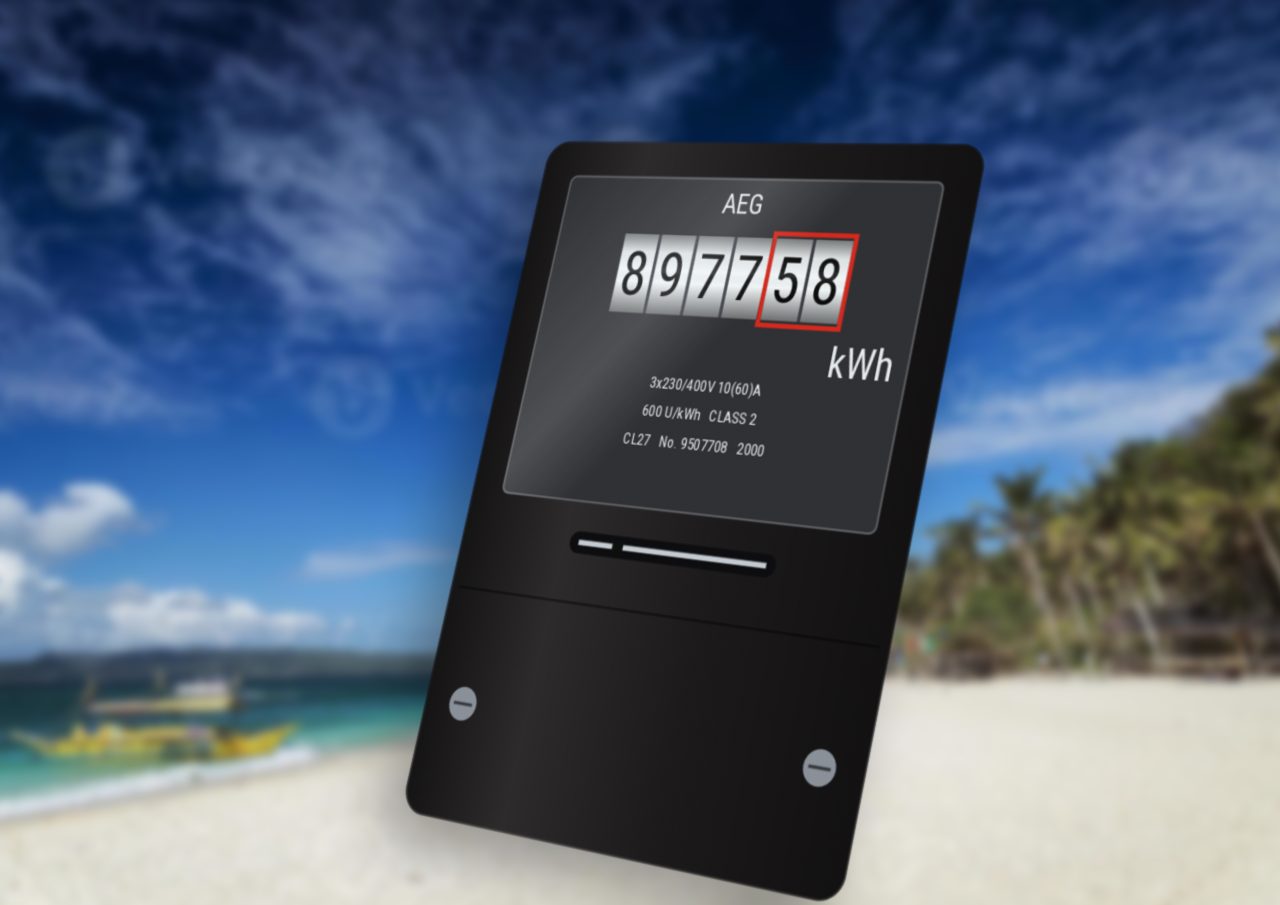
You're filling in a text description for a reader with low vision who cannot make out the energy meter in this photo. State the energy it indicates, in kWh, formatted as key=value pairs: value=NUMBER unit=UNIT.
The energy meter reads value=8977.58 unit=kWh
